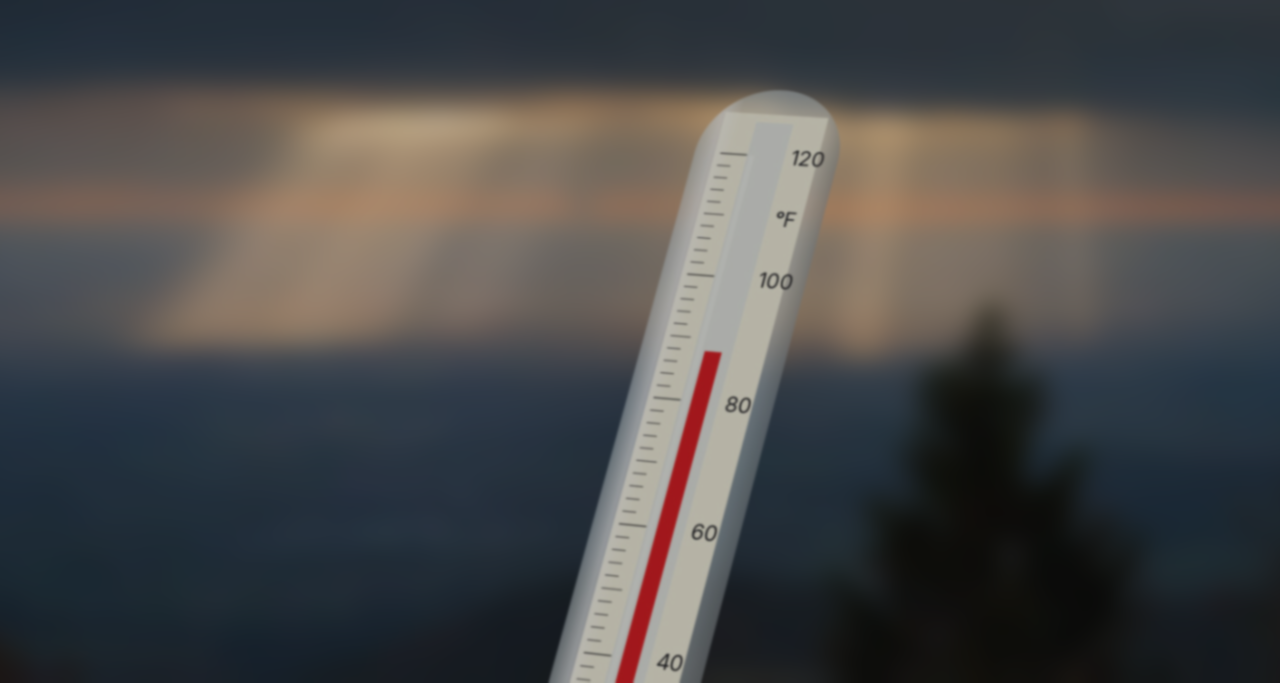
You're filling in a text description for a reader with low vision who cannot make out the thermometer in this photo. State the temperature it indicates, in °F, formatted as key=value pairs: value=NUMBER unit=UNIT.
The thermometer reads value=88 unit=°F
